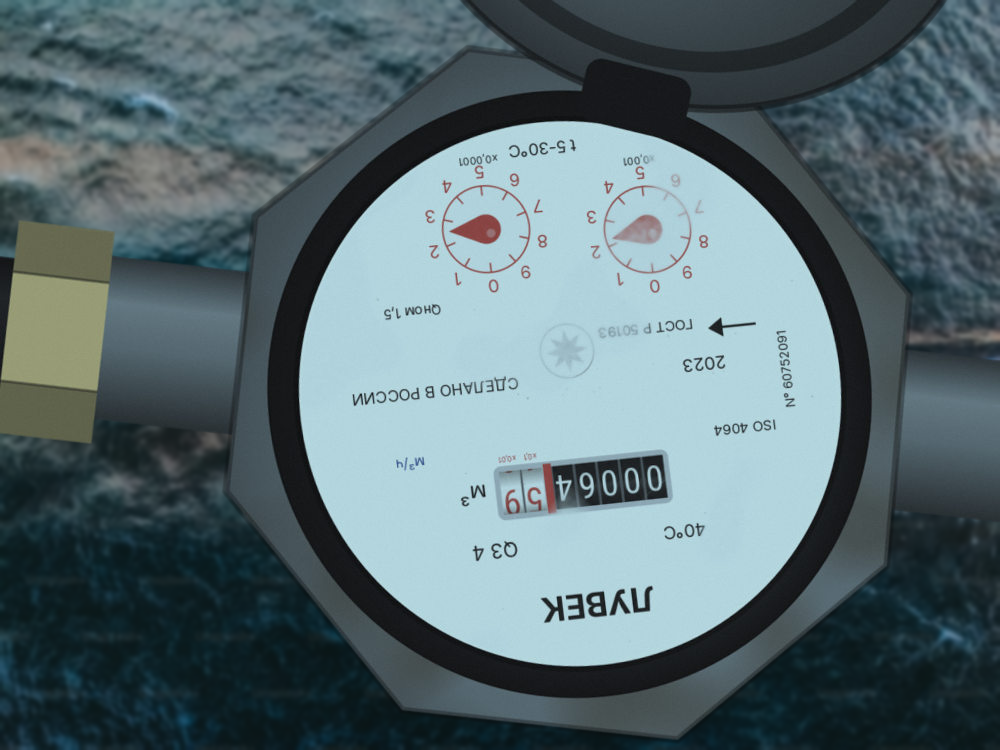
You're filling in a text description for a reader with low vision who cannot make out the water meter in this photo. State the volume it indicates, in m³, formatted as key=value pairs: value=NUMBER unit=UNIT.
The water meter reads value=64.5922 unit=m³
